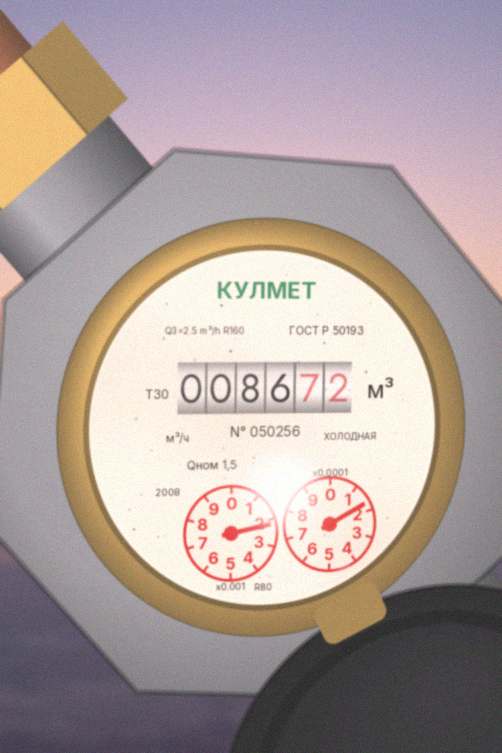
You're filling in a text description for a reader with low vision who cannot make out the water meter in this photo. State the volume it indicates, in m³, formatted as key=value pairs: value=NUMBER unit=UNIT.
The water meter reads value=86.7221 unit=m³
